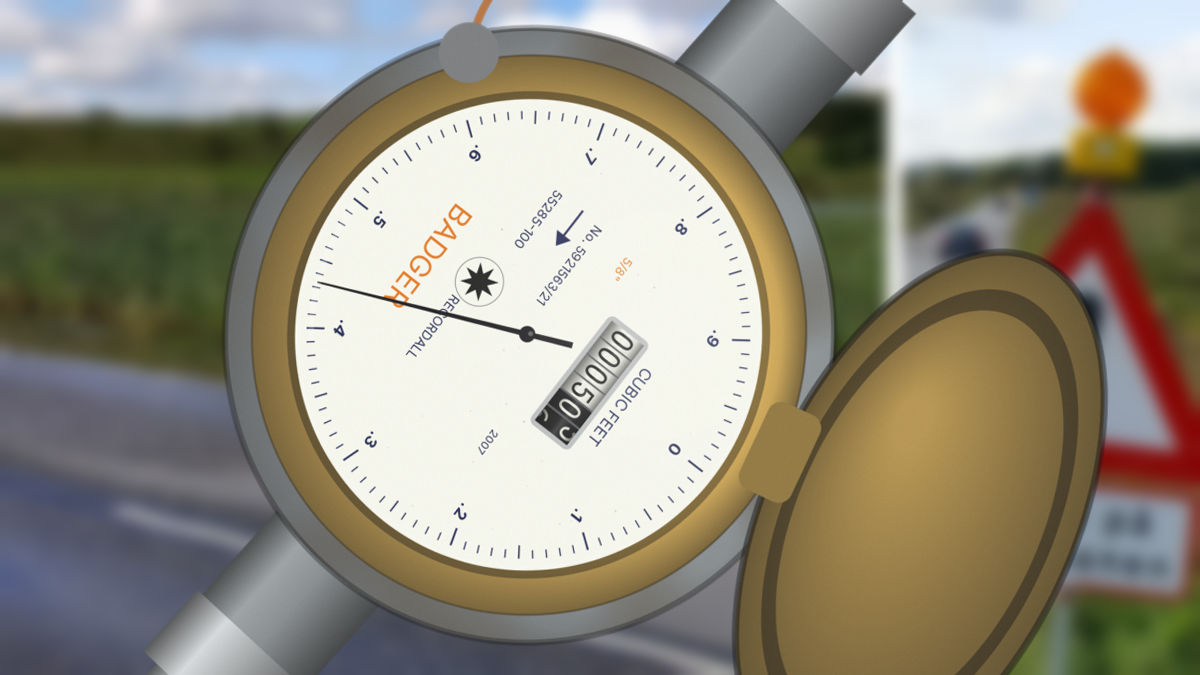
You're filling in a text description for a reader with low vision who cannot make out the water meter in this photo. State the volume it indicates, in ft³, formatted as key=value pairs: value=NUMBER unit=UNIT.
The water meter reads value=505.43 unit=ft³
